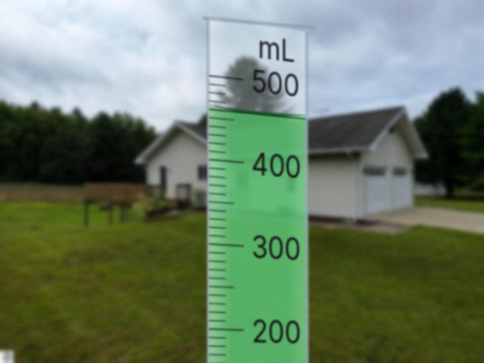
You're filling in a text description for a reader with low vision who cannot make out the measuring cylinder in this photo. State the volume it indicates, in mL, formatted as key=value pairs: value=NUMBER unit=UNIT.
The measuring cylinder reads value=460 unit=mL
